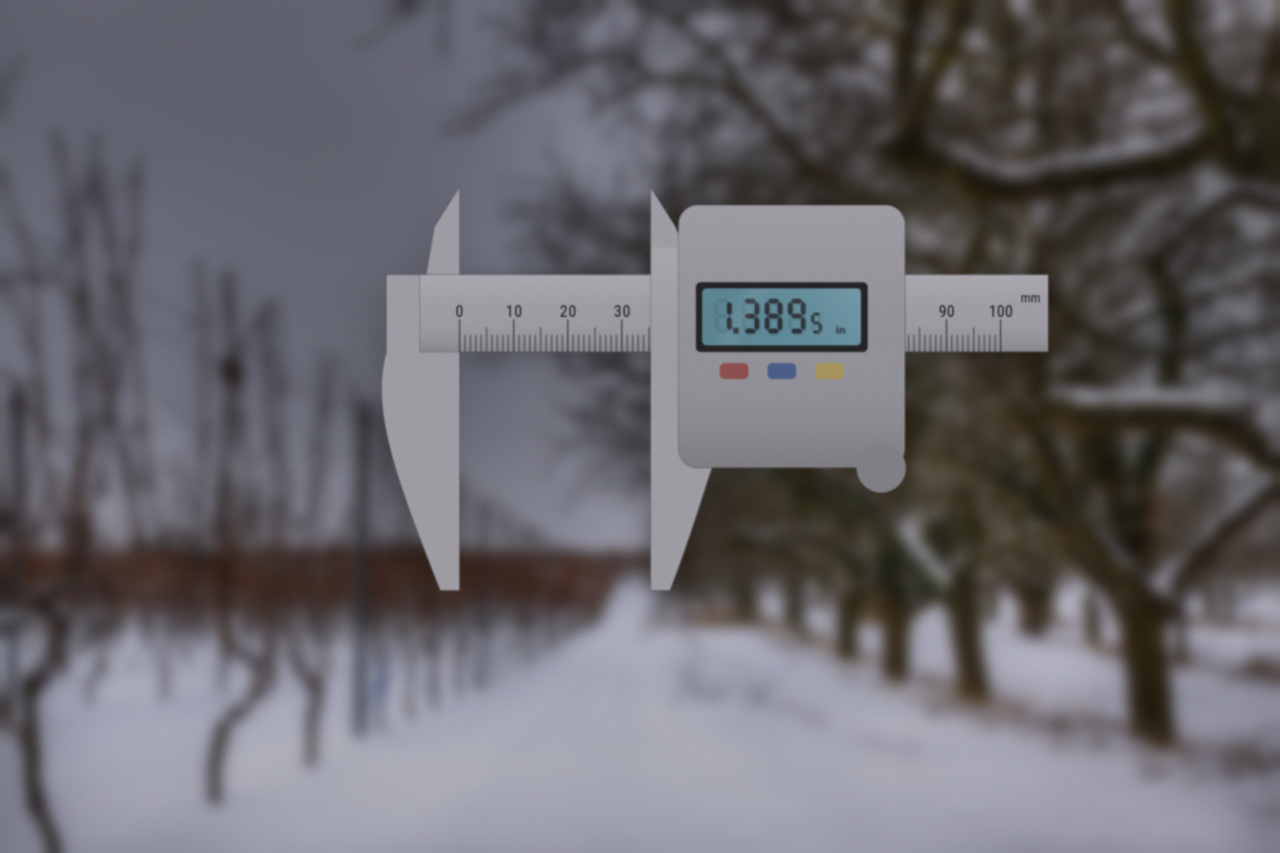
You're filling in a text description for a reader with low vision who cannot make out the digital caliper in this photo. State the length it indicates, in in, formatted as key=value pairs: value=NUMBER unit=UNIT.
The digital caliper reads value=1.3895 unit=in
